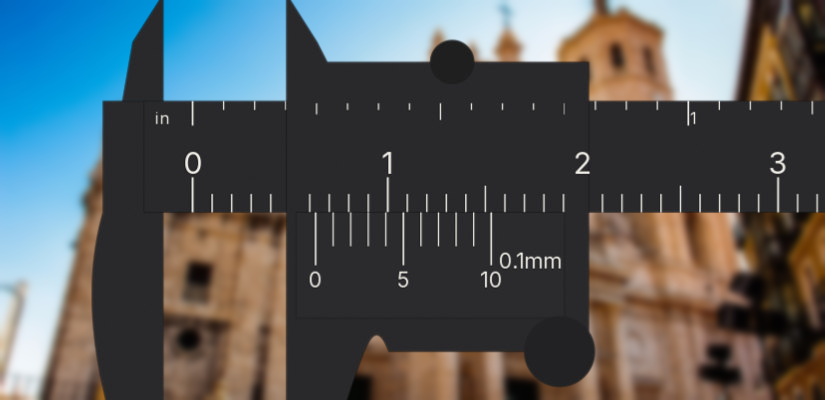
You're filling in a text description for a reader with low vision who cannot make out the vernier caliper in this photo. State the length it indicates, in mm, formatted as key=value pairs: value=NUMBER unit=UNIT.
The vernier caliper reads value=6.3 unit=mm
